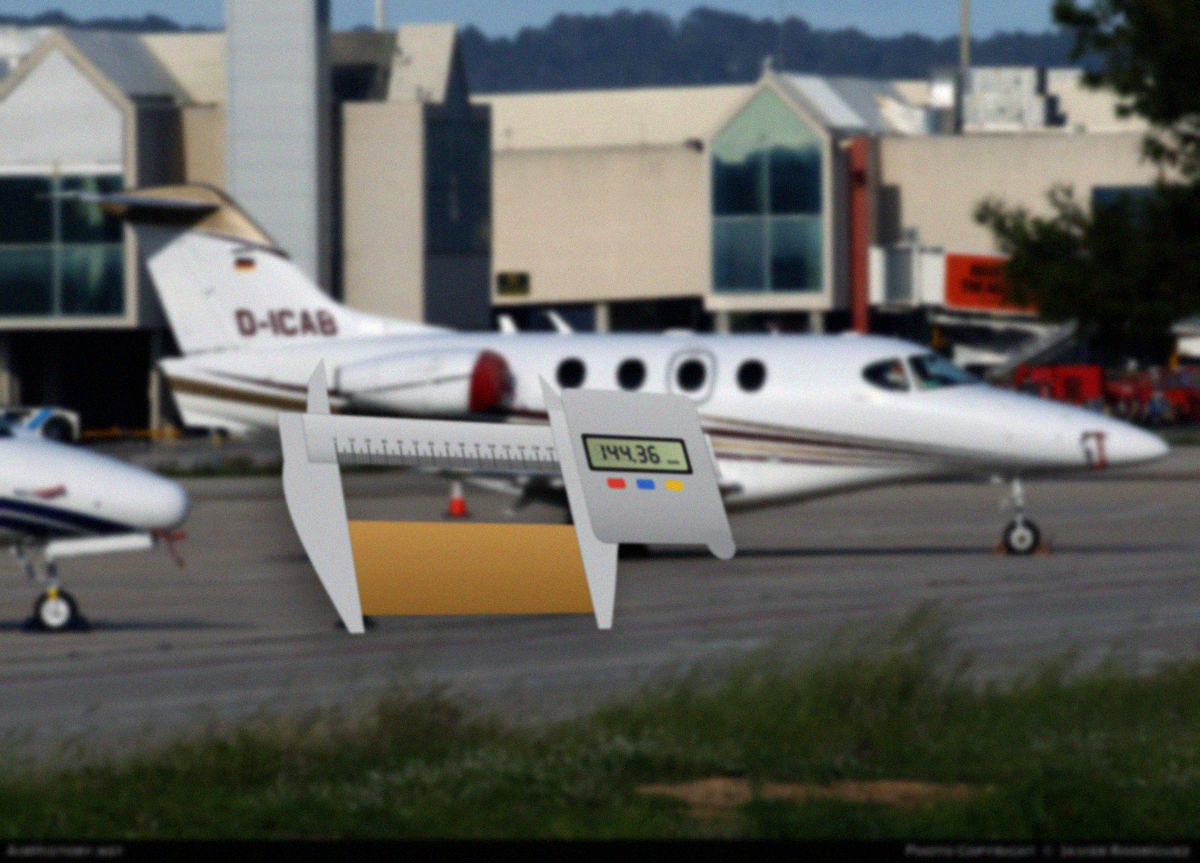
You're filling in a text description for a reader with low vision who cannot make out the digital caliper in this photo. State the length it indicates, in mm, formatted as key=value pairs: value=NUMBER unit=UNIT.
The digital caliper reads value=144.36 unit=mm
